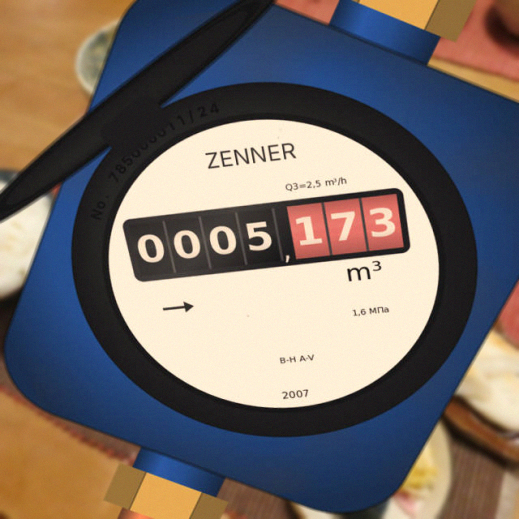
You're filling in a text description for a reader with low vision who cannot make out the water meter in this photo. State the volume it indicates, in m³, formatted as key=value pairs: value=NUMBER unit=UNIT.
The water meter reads value=5.173 unit=m³
